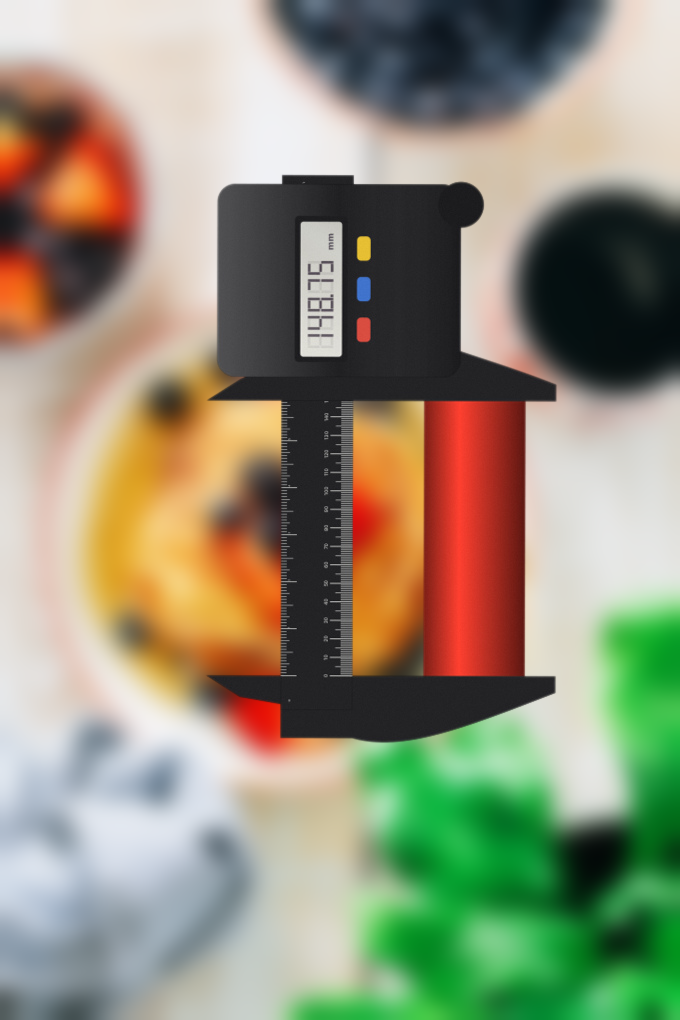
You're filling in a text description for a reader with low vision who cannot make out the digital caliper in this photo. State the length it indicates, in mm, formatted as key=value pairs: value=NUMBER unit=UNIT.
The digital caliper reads value=148.75 unit=mm
